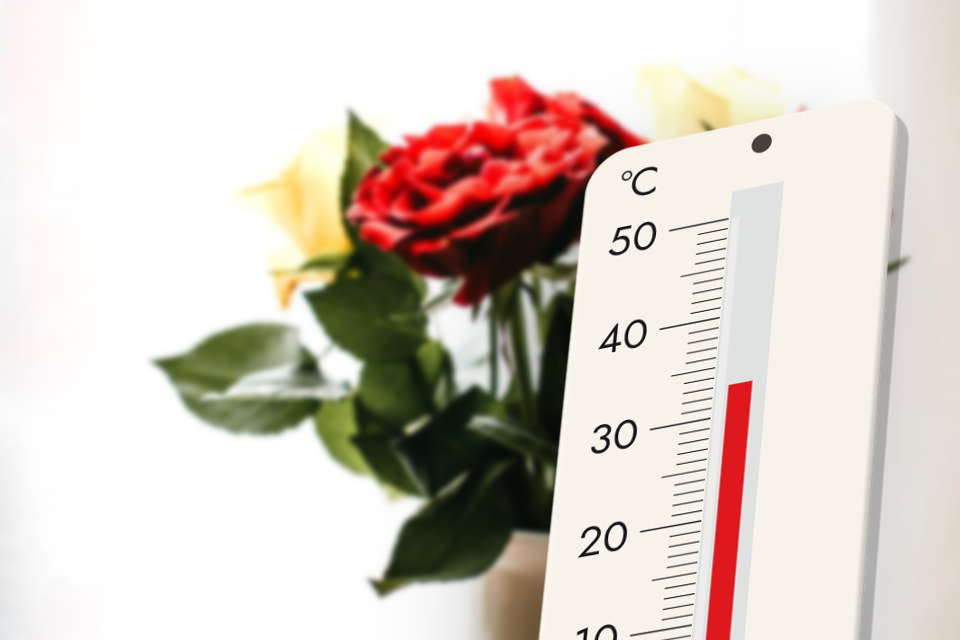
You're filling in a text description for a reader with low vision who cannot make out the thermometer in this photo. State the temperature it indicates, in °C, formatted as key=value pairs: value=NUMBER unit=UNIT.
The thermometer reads value=33 unit=°C
